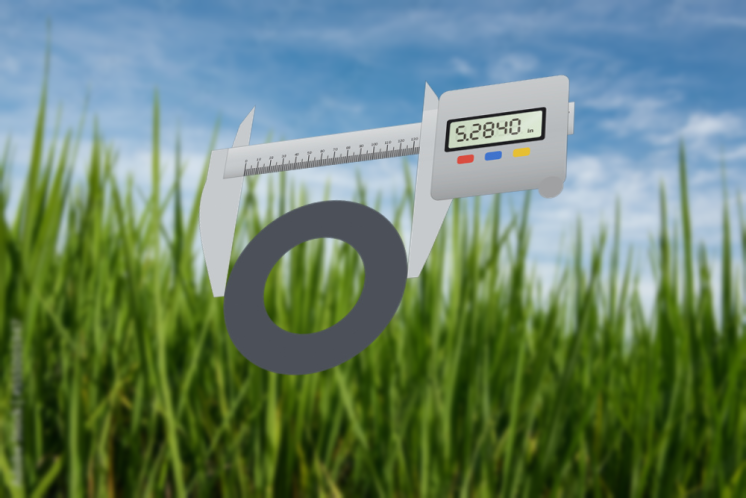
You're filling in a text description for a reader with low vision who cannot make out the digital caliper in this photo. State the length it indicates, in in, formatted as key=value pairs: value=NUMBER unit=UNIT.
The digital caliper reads value=5.2840 unit=in
